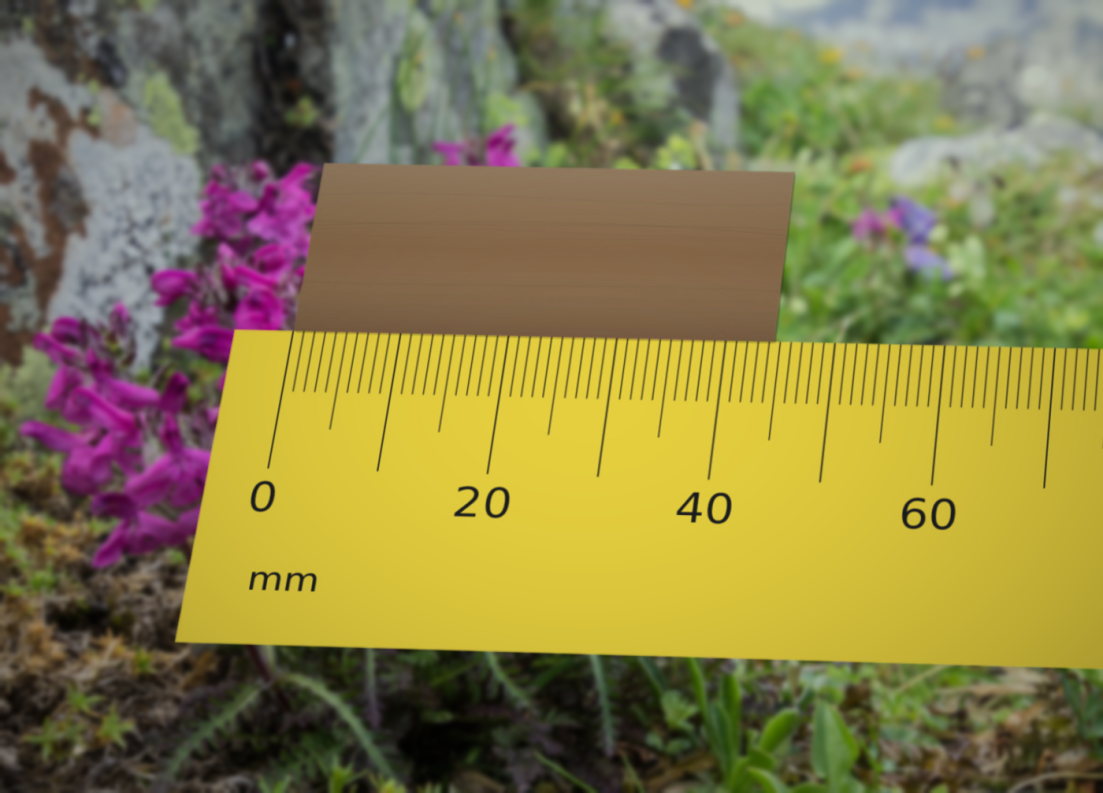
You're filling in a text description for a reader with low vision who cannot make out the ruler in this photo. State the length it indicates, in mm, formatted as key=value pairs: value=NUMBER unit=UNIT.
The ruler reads value=44.5 unit=mm
